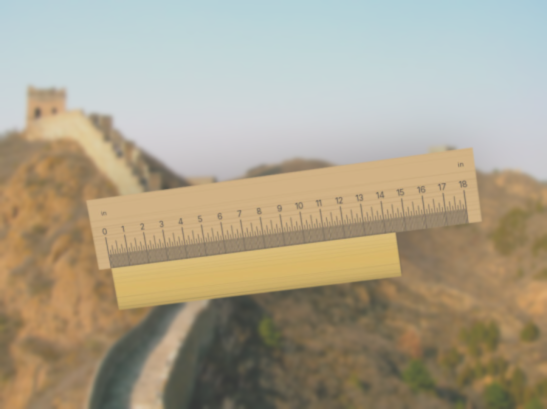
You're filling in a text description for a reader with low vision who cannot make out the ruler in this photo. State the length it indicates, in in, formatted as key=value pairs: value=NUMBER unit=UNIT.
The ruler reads value=14.5 unit=in
